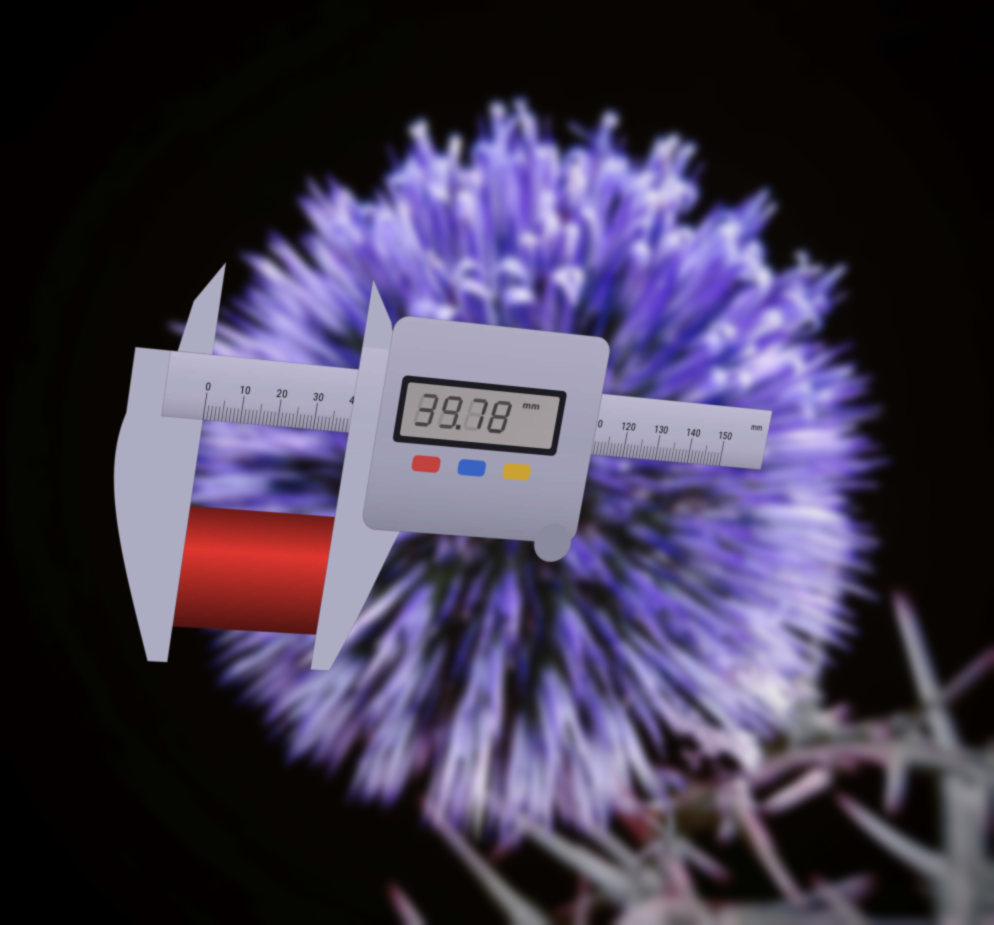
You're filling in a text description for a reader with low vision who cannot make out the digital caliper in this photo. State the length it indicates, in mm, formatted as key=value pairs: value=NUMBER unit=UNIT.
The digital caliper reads value=39.78 unit=mm
